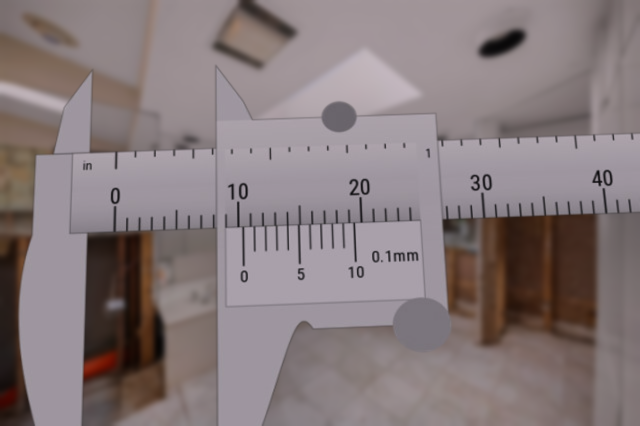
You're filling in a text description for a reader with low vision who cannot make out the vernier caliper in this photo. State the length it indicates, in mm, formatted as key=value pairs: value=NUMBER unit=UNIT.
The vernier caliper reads value=10.4 unit=mm
